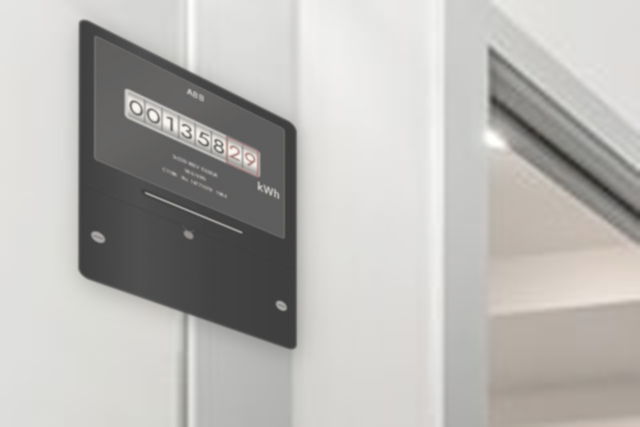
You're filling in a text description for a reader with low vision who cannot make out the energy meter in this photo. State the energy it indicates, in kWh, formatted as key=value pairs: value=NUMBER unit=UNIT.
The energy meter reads value=1358.29 unit=kWh
